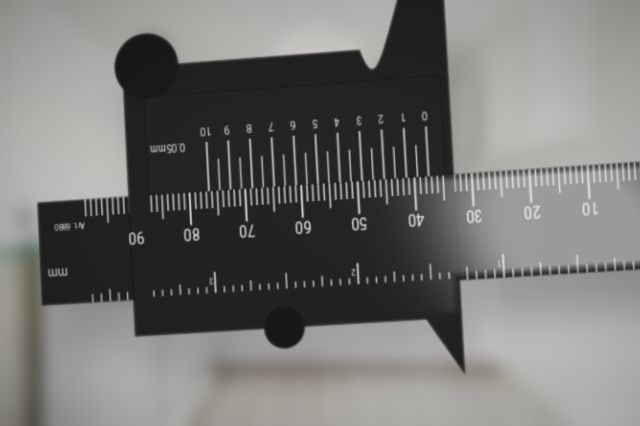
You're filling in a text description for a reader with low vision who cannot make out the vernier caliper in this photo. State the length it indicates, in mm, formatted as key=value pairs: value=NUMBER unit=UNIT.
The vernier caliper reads value=37.5 unit=mm
